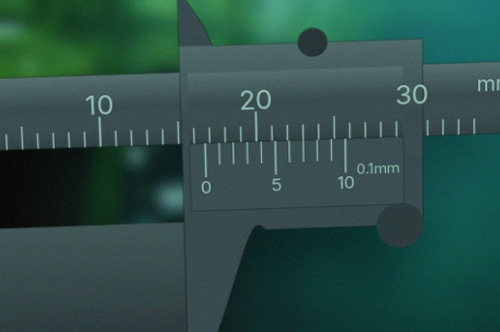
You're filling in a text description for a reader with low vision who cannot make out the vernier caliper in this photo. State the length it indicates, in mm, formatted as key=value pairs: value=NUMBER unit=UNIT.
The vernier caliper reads value=16.7 unit=mm
